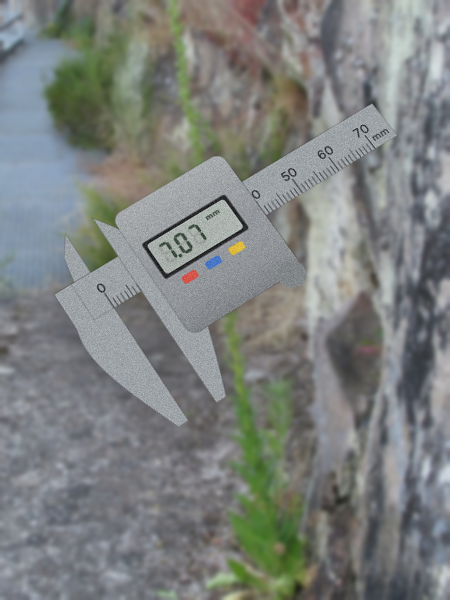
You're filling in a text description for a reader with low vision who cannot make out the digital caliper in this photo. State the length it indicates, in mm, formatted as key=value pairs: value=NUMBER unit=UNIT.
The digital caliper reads value=7.07 unit=mm
